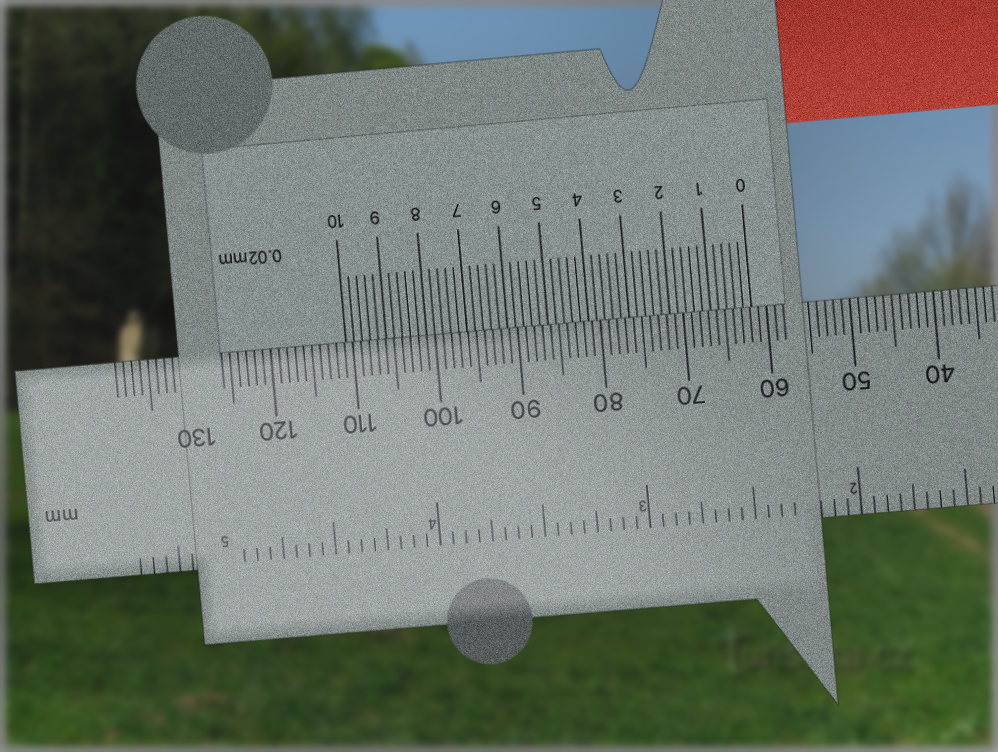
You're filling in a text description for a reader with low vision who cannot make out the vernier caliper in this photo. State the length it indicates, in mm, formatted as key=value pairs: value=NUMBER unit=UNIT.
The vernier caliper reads value=61.8 unit=mm
